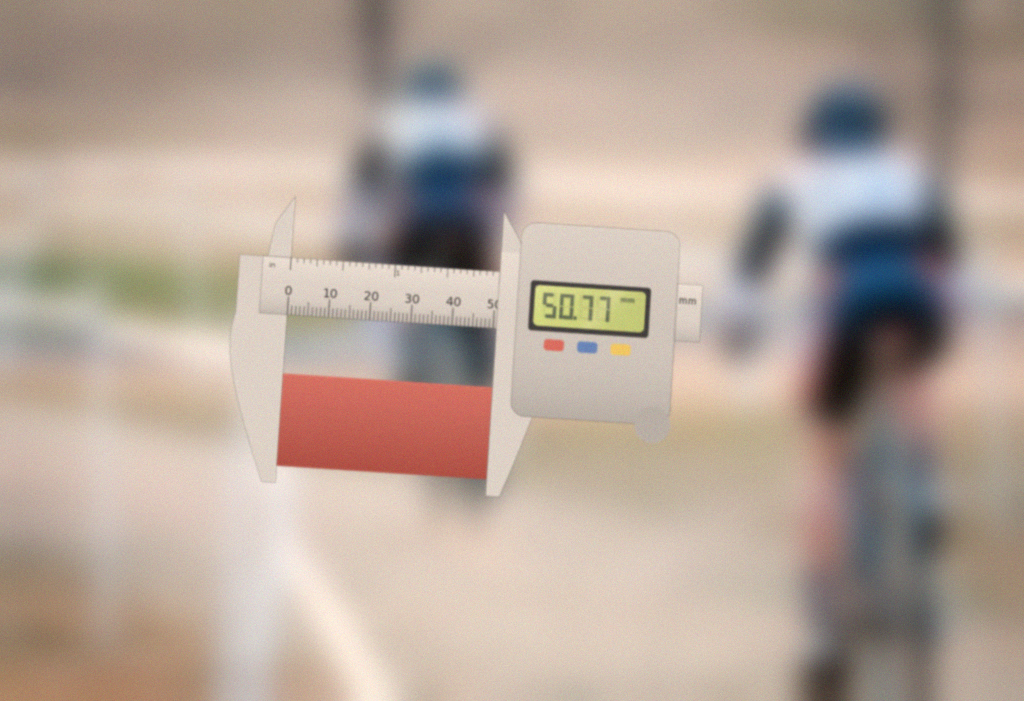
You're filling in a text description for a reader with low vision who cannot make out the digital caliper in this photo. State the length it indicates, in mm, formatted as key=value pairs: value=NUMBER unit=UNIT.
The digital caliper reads value=50.77 unit=mm
